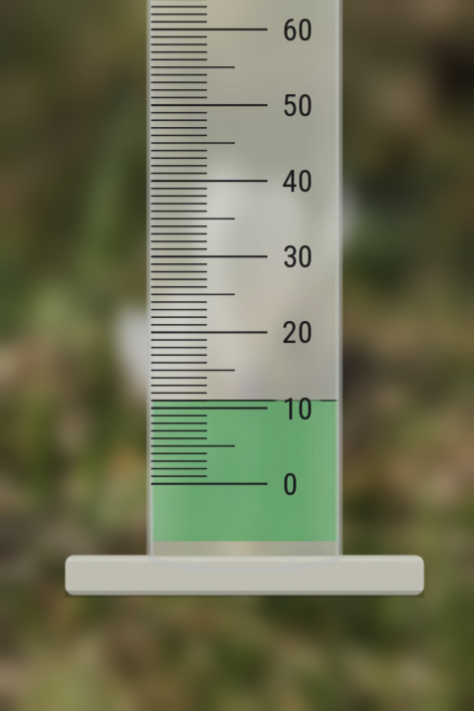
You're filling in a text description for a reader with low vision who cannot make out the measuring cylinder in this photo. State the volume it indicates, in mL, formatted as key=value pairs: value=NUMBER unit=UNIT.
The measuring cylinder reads value=11 unit=mL
